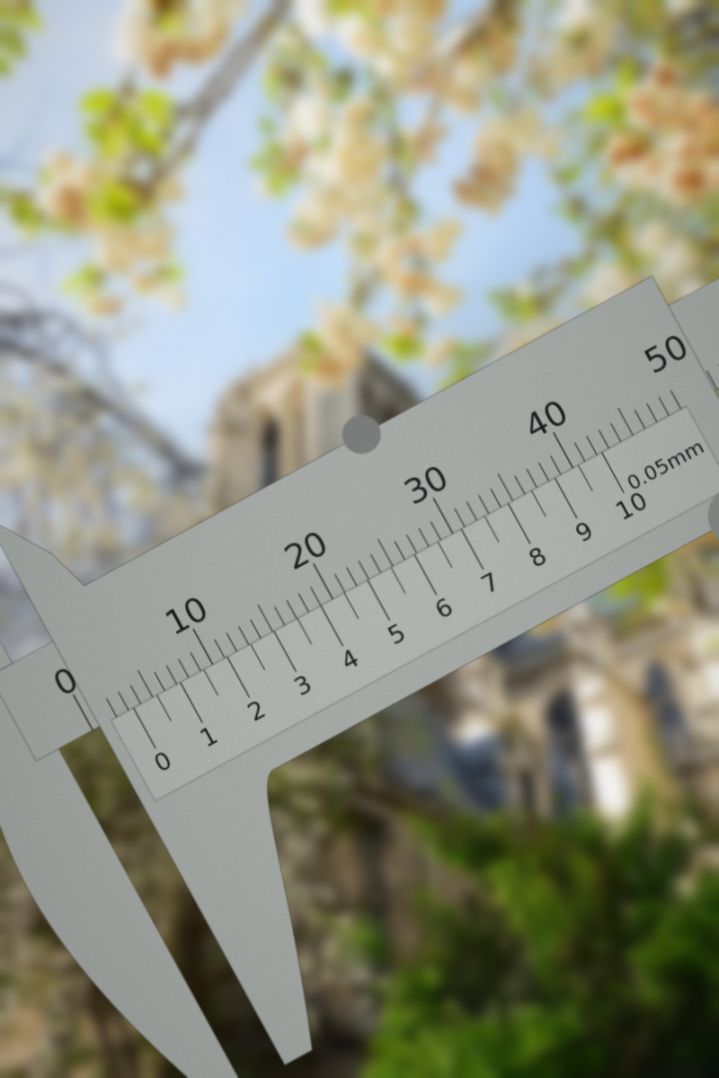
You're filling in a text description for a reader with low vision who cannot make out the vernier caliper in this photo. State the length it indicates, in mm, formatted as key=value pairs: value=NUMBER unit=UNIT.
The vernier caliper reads value=3.4 unit=mm
